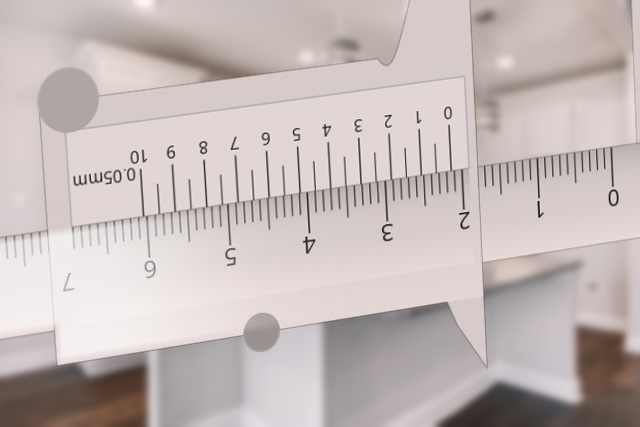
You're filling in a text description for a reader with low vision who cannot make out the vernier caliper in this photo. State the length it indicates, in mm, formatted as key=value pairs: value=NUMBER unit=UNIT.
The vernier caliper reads value=21.4 unit=mm
